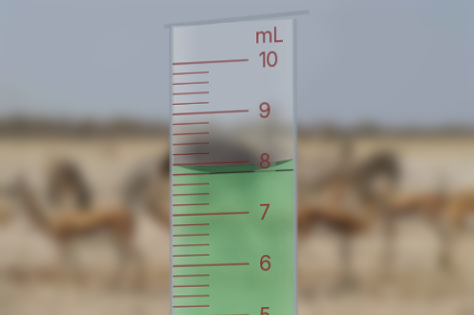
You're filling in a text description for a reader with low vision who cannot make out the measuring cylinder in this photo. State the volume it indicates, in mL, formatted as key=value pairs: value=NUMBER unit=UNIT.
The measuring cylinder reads value=7.8 unit=mL
